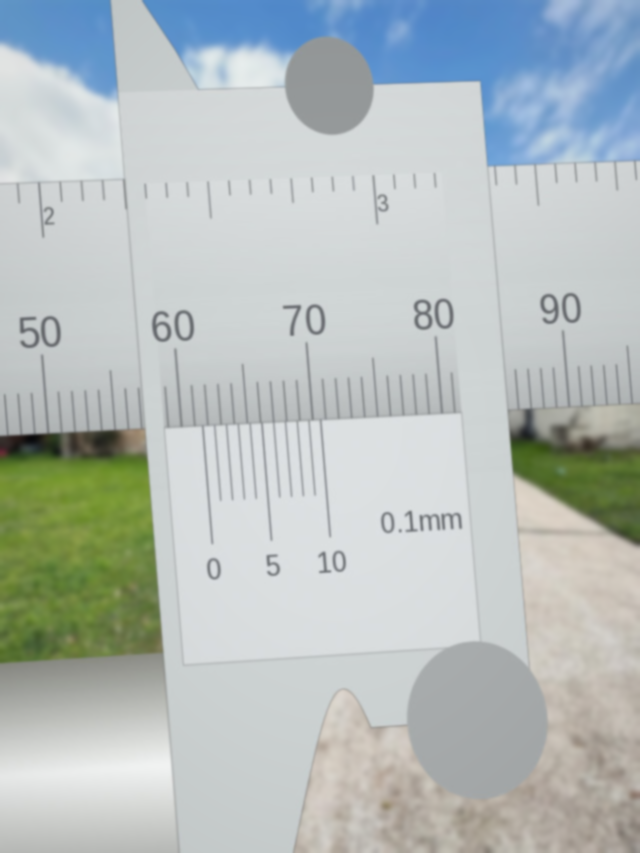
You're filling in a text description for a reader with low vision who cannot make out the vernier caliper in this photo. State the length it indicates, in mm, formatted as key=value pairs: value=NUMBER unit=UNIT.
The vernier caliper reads value=61.6 unit=mm
